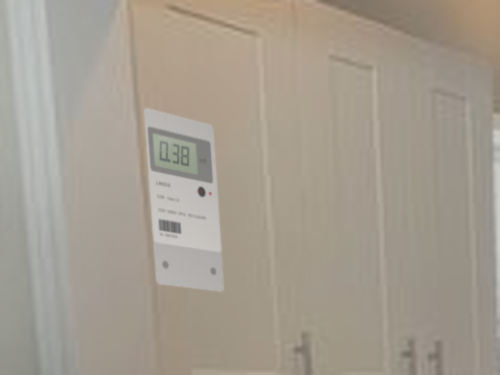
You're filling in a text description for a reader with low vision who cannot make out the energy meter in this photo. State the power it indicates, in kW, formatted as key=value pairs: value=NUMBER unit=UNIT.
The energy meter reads value=0.38 unit=kW
